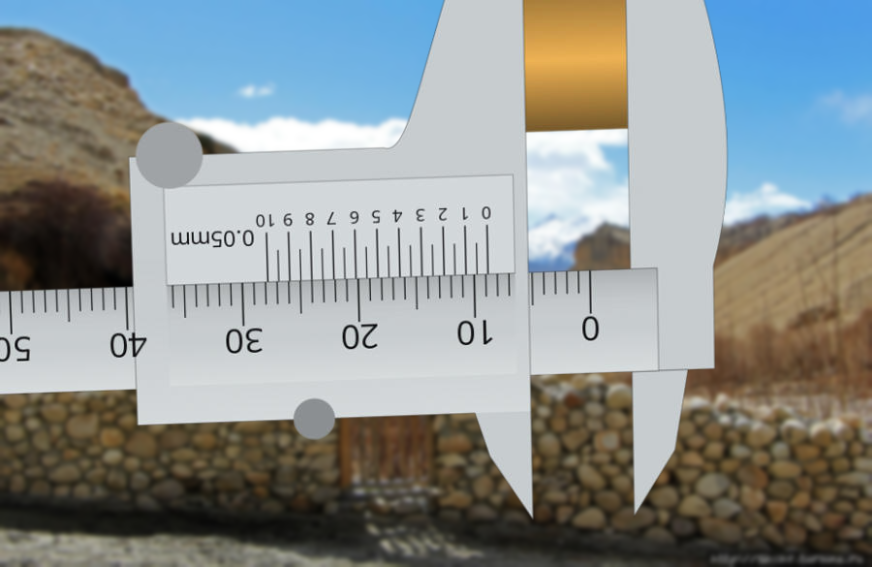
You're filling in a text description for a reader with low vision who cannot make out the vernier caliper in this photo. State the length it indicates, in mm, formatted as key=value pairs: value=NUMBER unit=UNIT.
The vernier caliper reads value=8.8 unit=mm
